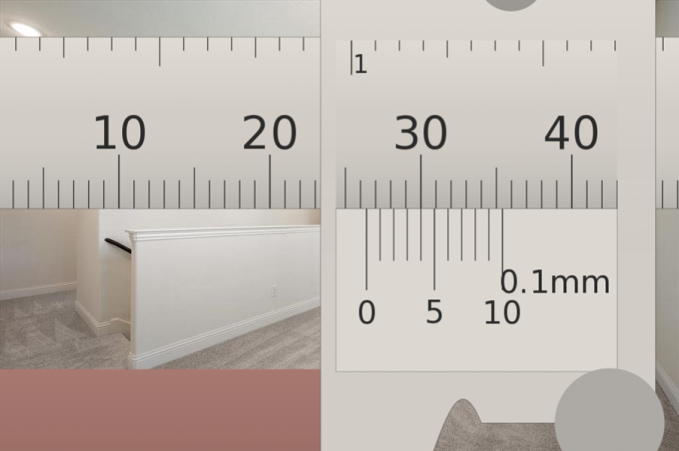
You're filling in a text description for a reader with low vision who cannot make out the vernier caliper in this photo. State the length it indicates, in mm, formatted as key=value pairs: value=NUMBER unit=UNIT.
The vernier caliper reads value=26.4 unit=mm
